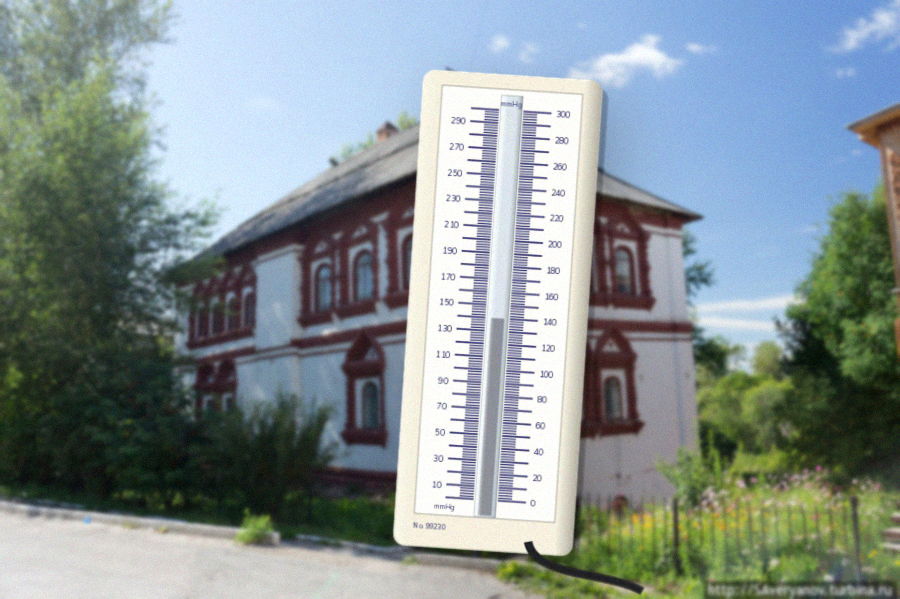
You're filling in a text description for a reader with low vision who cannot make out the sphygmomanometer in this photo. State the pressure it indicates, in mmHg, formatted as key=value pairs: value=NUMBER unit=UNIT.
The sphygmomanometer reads value=140 unit=mmHg
